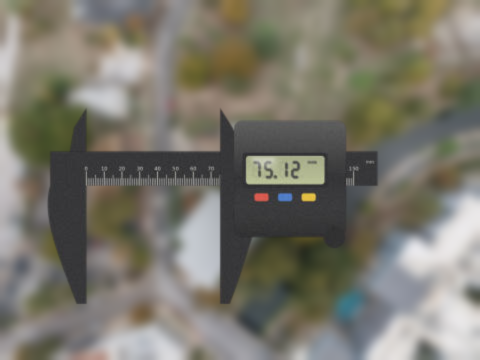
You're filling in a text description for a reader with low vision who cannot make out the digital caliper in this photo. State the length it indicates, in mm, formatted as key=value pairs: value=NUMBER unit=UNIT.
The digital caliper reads value=75.12 unit=mm
